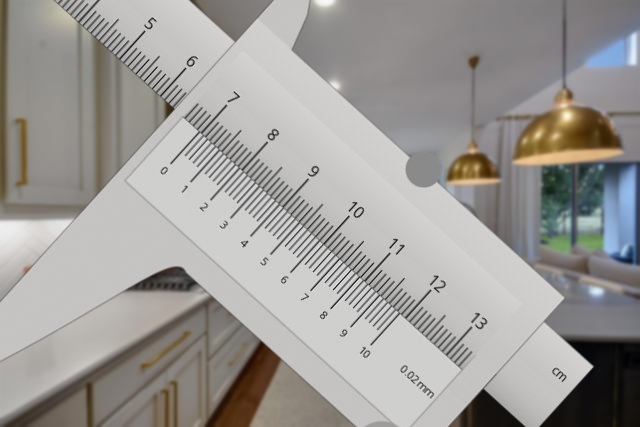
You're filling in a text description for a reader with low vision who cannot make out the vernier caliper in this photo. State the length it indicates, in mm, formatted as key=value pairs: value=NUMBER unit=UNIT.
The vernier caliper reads value=69.6 unit=mm
